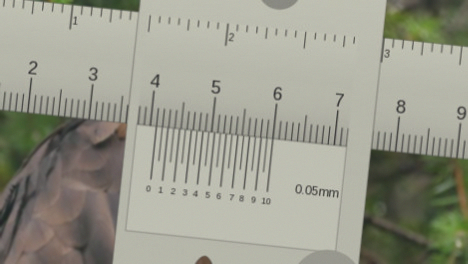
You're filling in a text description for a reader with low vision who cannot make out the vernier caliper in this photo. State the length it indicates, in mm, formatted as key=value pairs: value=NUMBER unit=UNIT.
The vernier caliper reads value=41.0 unit=mm
